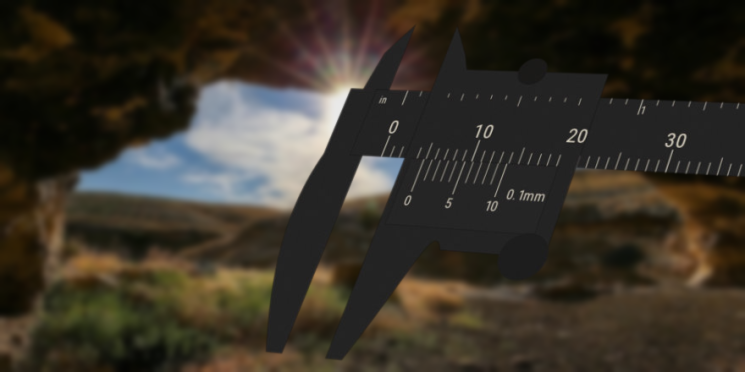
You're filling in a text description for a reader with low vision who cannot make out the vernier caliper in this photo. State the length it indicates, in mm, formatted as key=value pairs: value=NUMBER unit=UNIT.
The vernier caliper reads value=4.8 unit=mm
